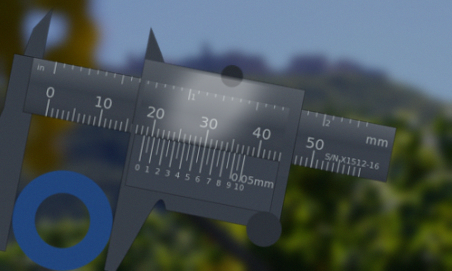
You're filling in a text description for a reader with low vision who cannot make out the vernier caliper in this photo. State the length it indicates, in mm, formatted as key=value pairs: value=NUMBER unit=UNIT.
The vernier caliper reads value=18.6 unit=mm
